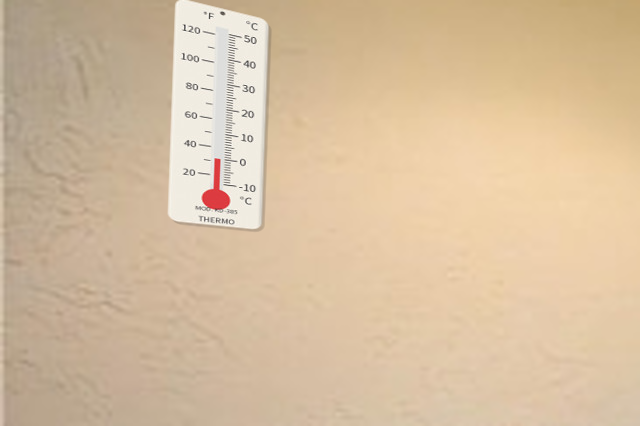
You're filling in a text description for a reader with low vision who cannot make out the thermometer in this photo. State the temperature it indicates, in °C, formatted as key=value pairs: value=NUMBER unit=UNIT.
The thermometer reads value=0 unit=°C
